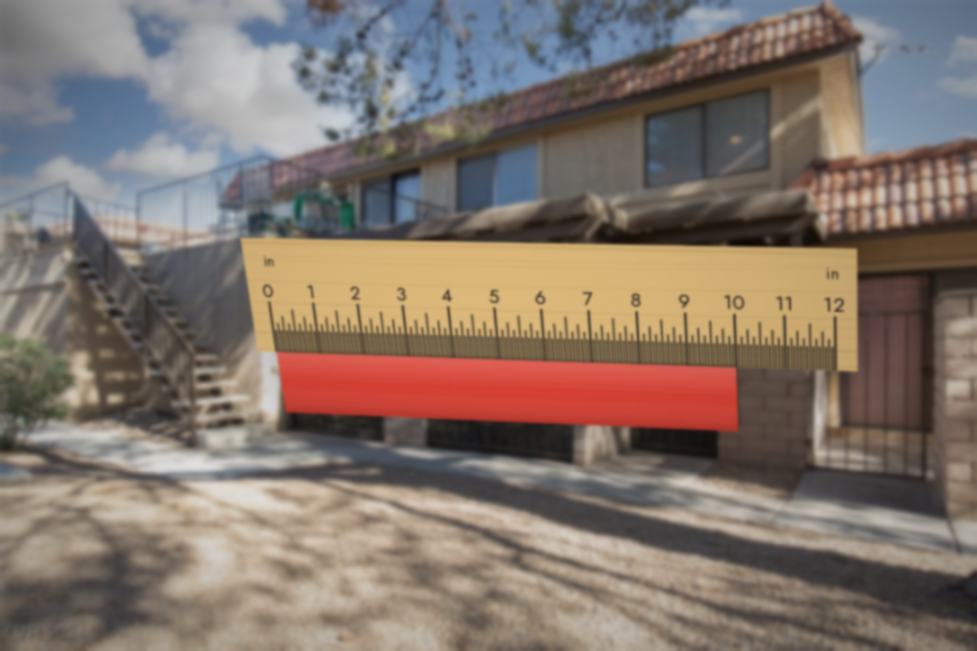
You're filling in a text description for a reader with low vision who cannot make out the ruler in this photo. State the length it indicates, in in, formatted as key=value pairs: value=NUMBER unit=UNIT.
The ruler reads value=10 unit=in
